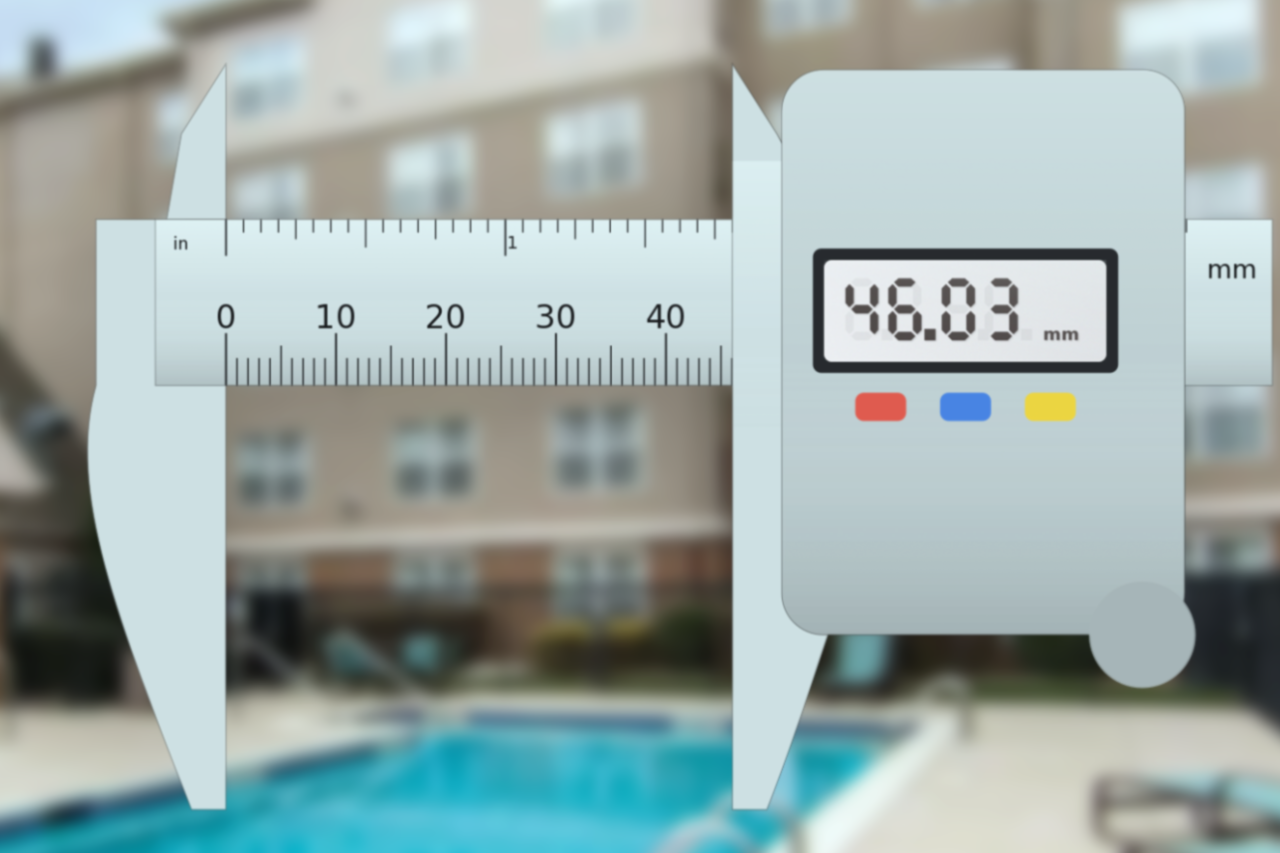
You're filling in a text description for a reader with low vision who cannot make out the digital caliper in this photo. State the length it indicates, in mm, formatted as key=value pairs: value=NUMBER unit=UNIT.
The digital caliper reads value=46.03 unit=mm
